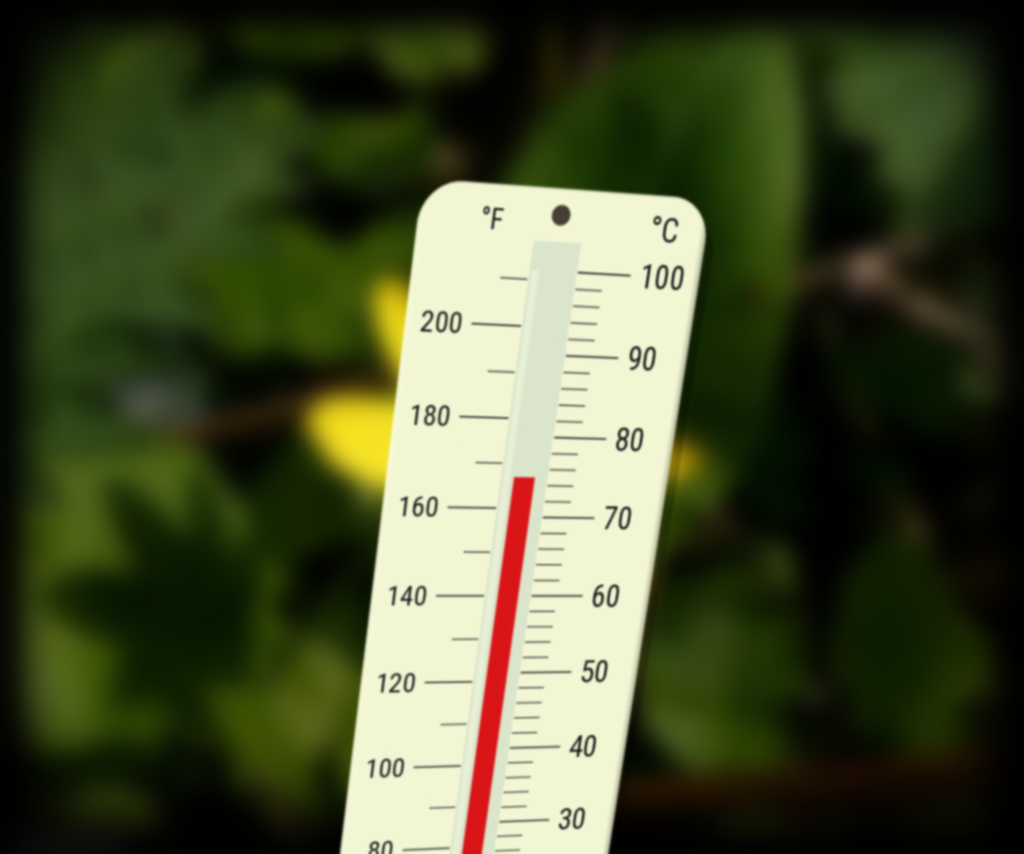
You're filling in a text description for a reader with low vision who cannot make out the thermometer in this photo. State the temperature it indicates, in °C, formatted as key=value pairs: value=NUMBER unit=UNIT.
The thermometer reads value=75 unit=°C
